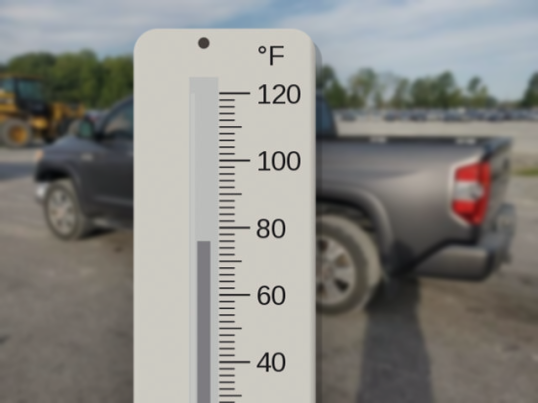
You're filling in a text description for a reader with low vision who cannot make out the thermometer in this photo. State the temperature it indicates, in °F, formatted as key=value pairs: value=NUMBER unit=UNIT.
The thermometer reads value=76 unit=°F
